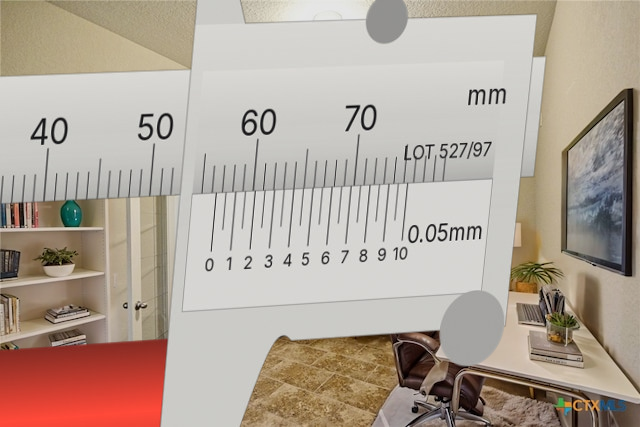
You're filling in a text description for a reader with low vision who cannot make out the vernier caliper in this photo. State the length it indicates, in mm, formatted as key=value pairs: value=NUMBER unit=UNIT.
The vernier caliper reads value=56.4 unit=mm
